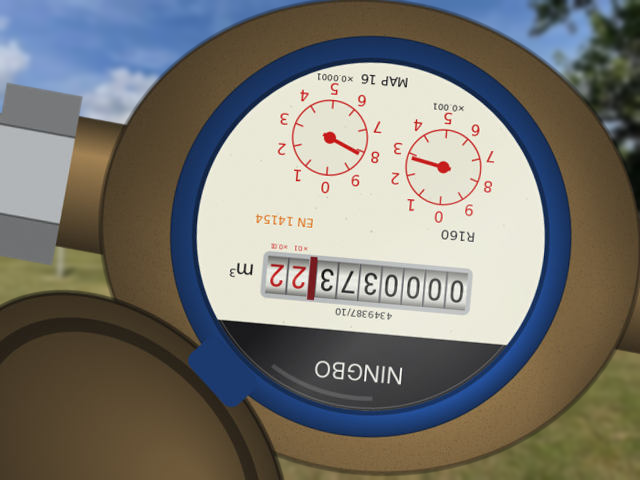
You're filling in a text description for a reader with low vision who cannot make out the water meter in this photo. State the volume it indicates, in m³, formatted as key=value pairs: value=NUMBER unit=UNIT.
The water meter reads value=373.2228 unit=m³
